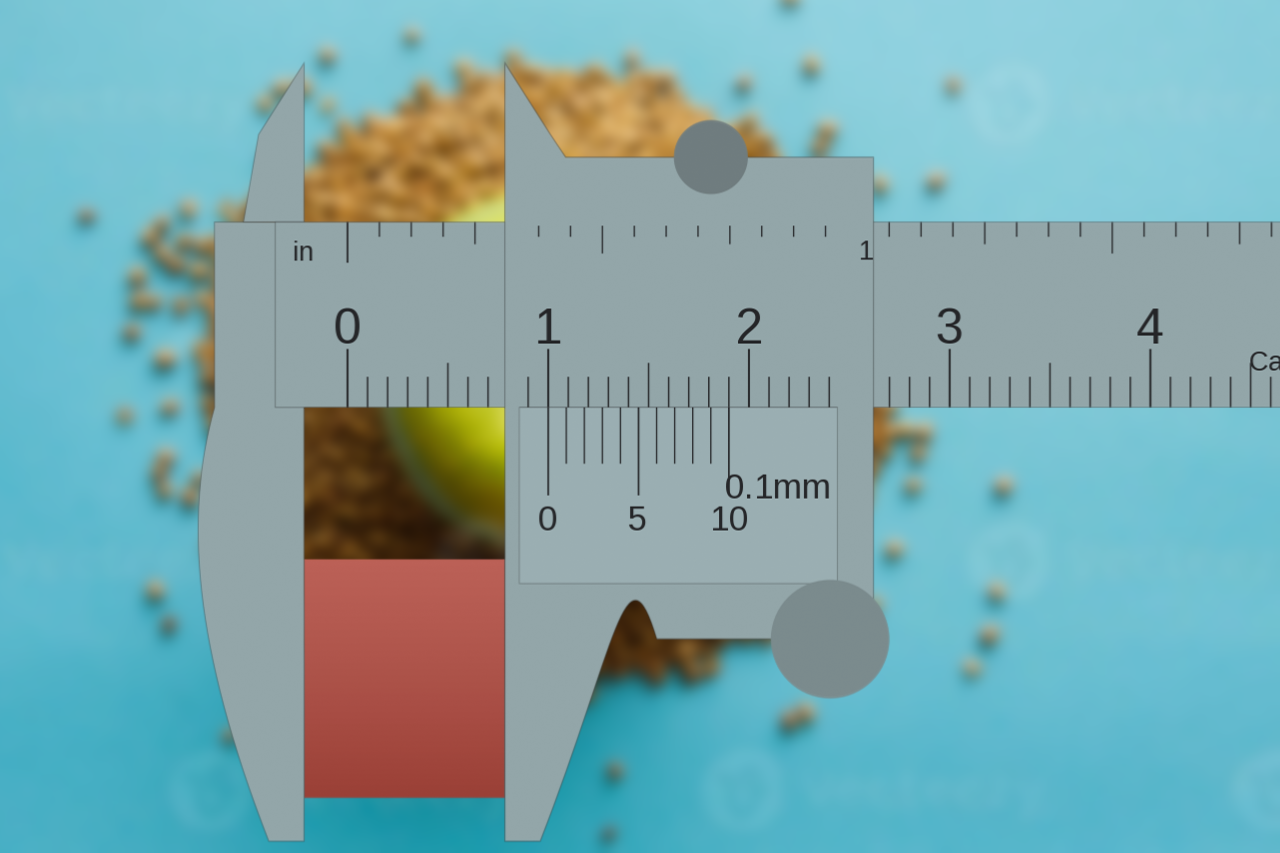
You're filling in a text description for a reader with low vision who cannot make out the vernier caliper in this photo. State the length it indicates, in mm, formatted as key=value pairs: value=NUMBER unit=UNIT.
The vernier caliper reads value=10.0 unit=mm
